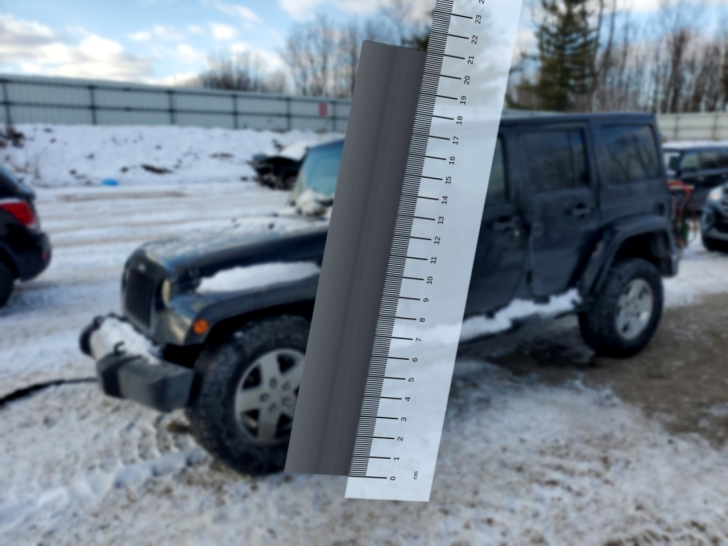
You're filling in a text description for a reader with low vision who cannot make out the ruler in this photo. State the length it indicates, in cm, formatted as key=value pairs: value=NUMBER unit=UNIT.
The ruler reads value=21 unit=cm
